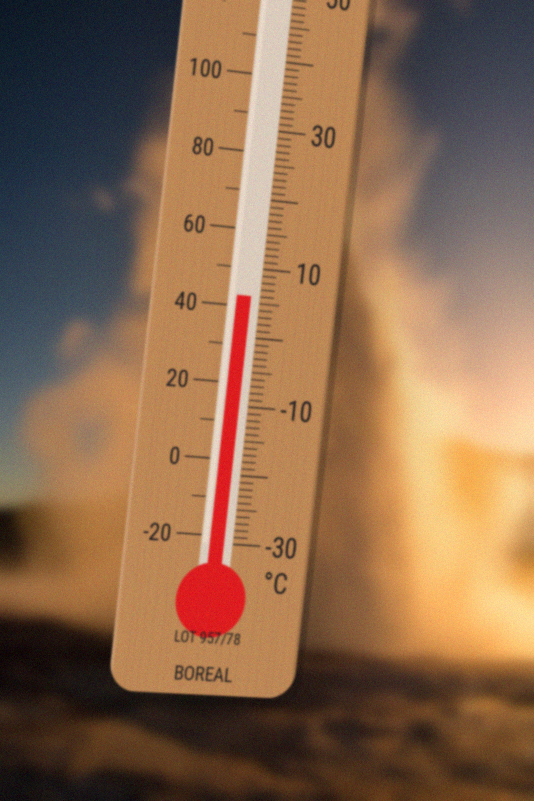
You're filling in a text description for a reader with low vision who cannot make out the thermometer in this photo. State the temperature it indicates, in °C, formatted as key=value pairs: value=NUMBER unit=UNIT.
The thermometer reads value=6 unit=°C
